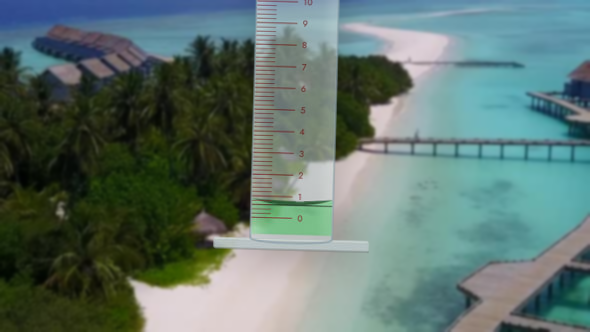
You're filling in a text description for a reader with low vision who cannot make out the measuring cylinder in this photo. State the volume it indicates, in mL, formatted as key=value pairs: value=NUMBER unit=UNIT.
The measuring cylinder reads value=0.6 unit=mL
